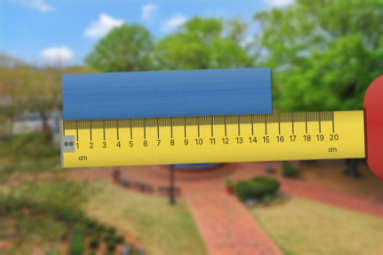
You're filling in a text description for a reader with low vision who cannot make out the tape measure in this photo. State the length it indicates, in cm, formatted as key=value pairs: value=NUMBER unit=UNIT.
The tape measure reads value=15.5 unit=cm
